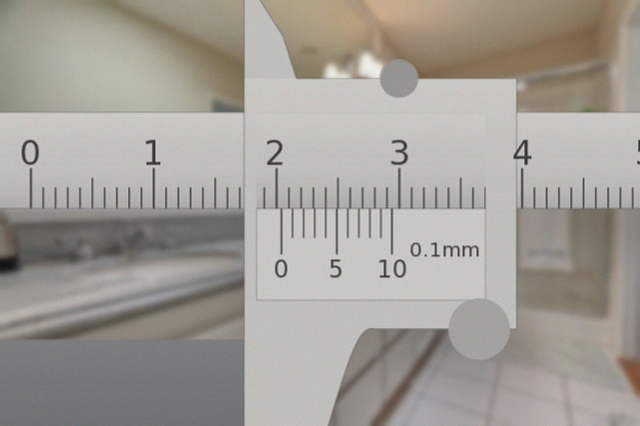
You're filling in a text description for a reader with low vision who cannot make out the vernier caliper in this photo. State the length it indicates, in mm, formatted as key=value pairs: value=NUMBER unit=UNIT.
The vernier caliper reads value=20.4 unit=mm
